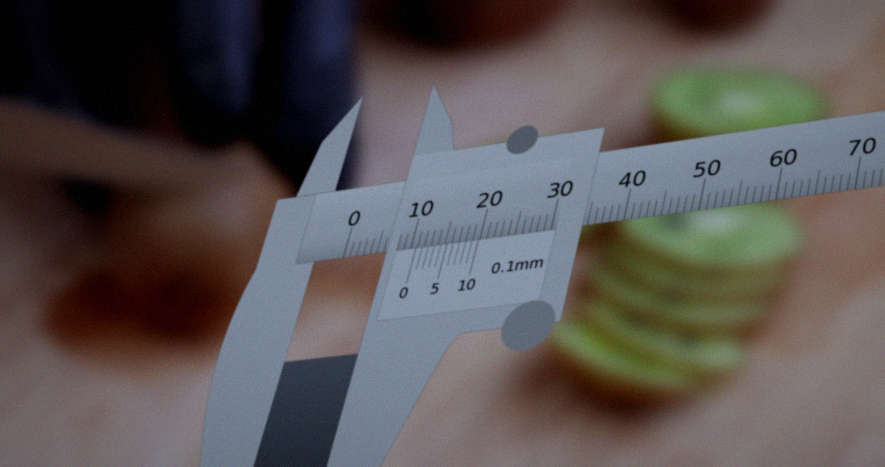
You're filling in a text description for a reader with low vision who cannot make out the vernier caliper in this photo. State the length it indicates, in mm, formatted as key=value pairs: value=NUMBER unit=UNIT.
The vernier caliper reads value=10.8 unit=mm
